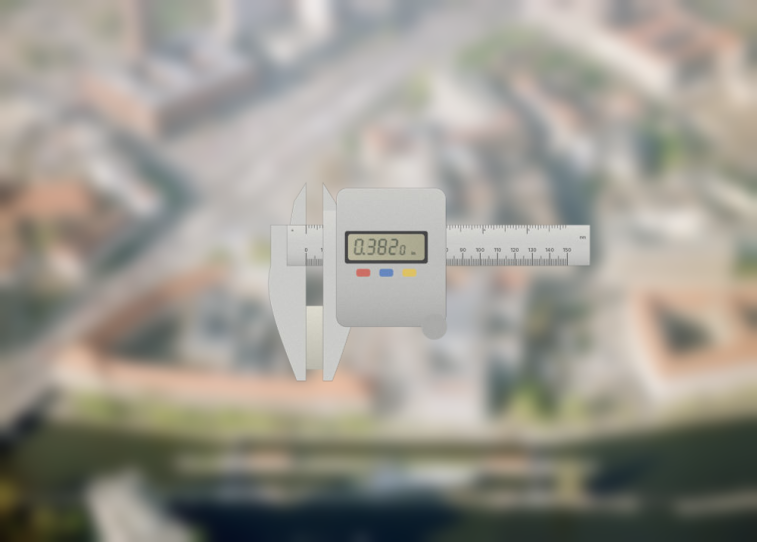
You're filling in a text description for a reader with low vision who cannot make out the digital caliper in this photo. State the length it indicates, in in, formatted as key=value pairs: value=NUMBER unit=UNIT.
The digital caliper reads value=0.3820 unit=in
